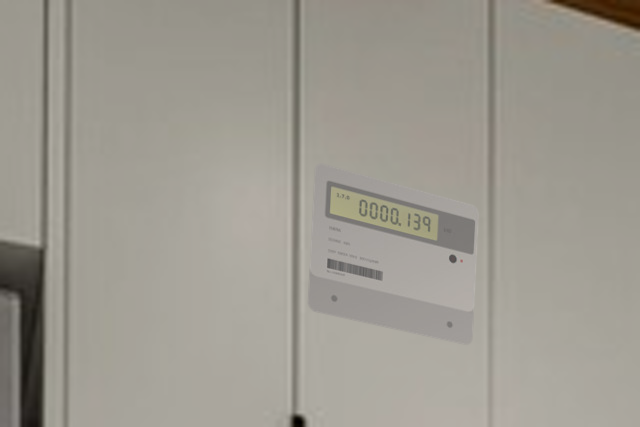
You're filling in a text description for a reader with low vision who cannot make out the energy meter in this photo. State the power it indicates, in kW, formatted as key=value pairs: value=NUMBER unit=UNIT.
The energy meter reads value=0.139 unit=kW
